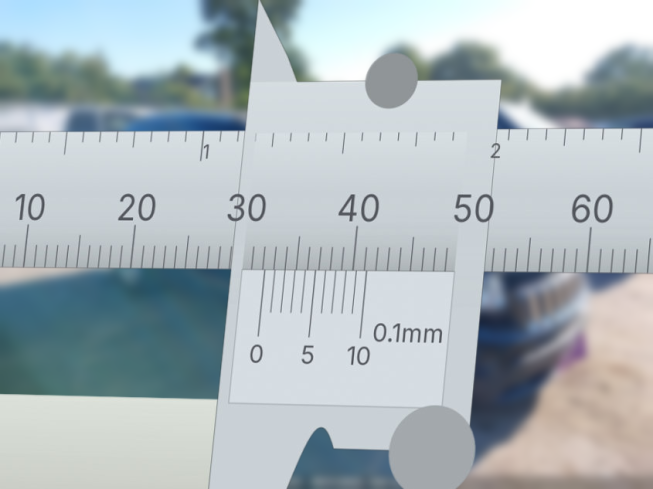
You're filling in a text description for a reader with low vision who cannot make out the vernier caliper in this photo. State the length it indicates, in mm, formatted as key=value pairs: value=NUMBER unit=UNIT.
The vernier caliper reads value=32.2 unit=mm
